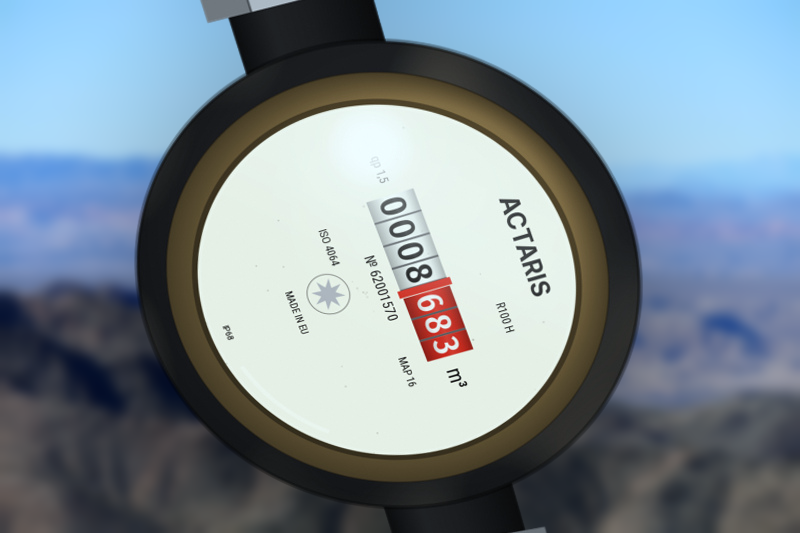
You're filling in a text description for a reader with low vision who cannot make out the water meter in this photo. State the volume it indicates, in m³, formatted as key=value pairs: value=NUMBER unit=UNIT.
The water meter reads value=8.683 unit=m³
